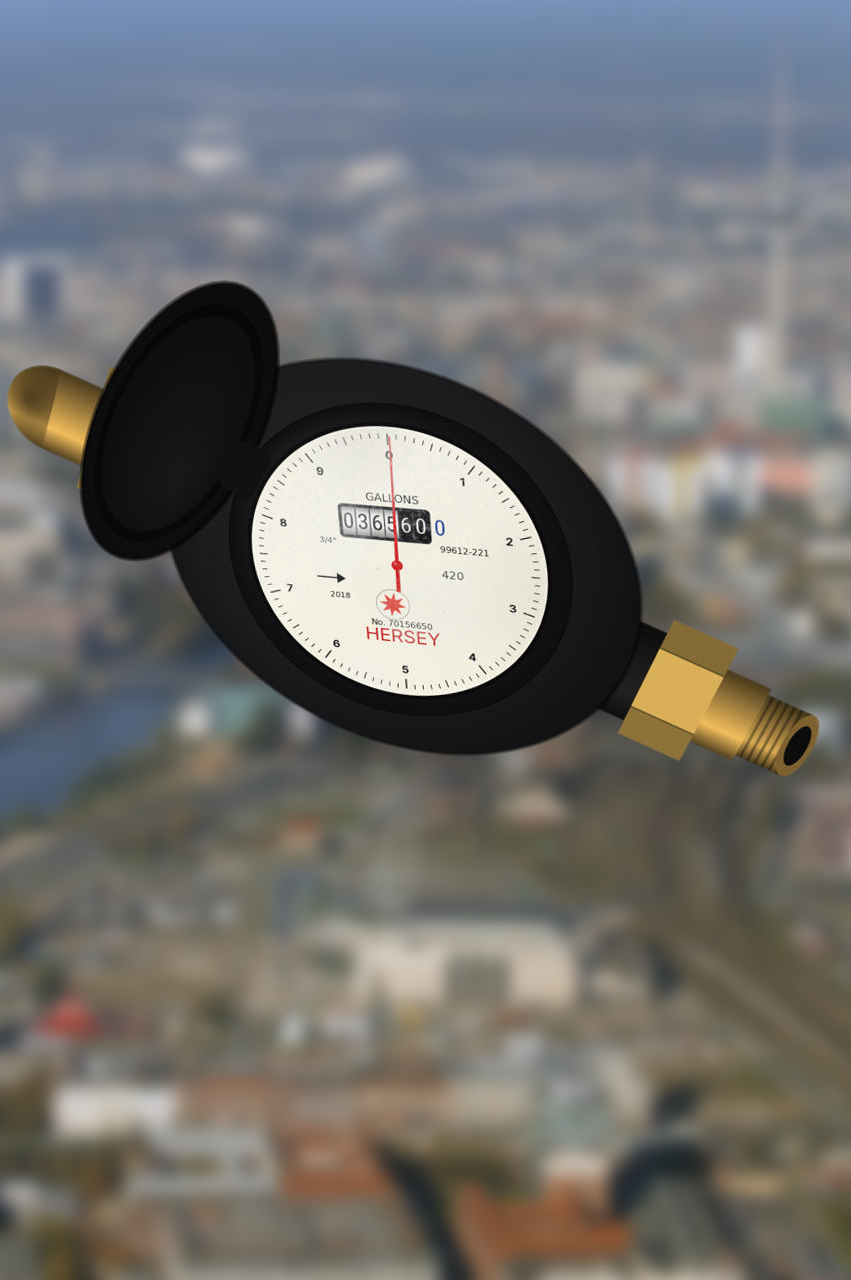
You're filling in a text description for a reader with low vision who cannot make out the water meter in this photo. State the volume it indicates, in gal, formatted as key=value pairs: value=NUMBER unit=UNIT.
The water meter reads value=365600.0 unit=gal
